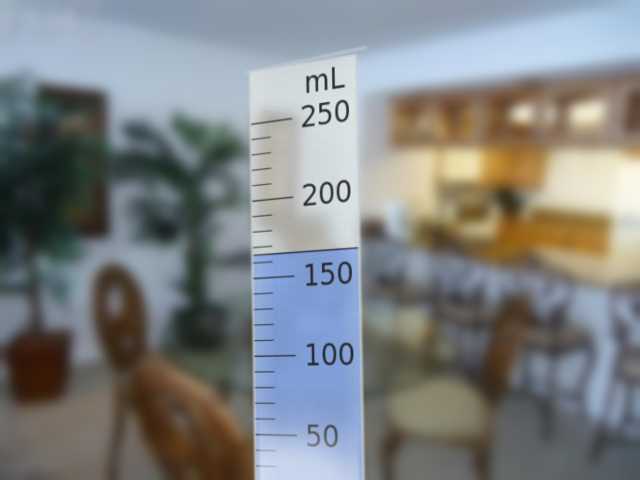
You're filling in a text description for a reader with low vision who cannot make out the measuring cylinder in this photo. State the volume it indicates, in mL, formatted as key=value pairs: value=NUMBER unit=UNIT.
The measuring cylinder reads value=165 unit=mL
